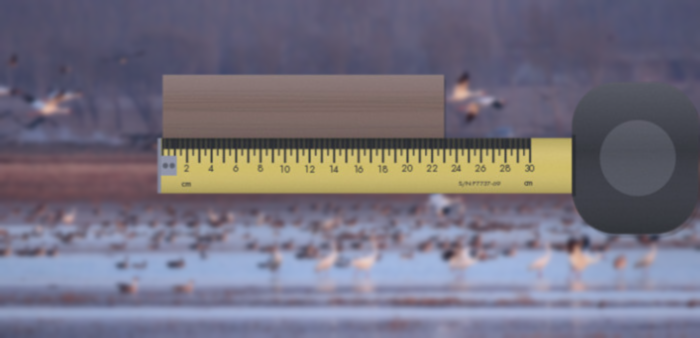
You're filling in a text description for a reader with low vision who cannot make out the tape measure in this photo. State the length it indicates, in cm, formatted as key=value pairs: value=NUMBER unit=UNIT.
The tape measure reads value=23 unit=cm
